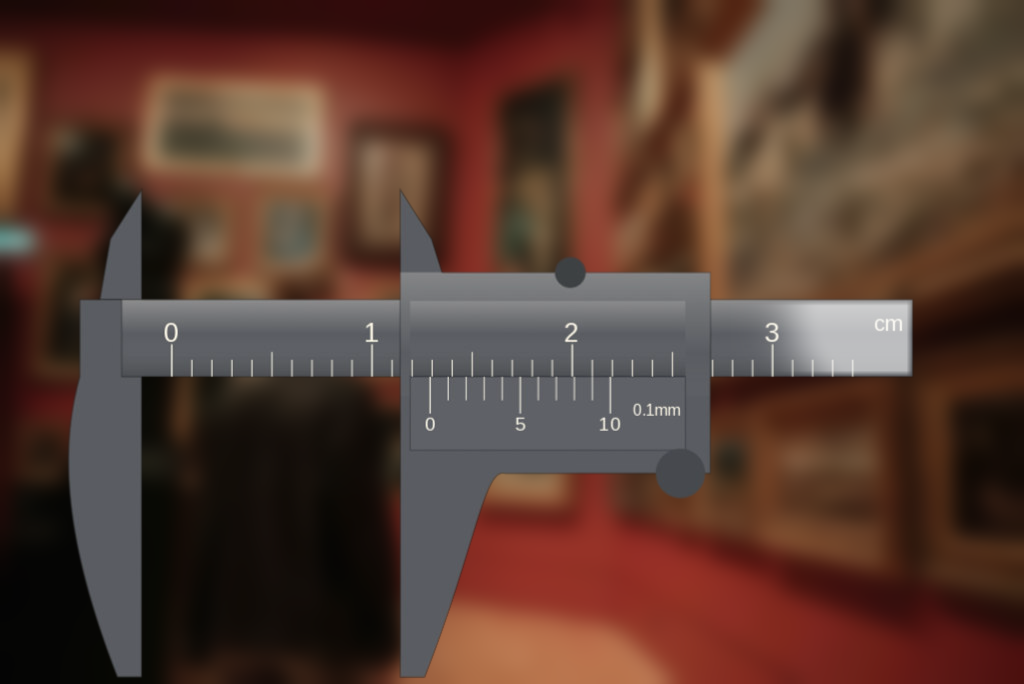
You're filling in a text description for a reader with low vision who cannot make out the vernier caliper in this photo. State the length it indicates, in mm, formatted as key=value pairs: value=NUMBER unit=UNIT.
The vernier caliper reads value=12.9 unit=mm
